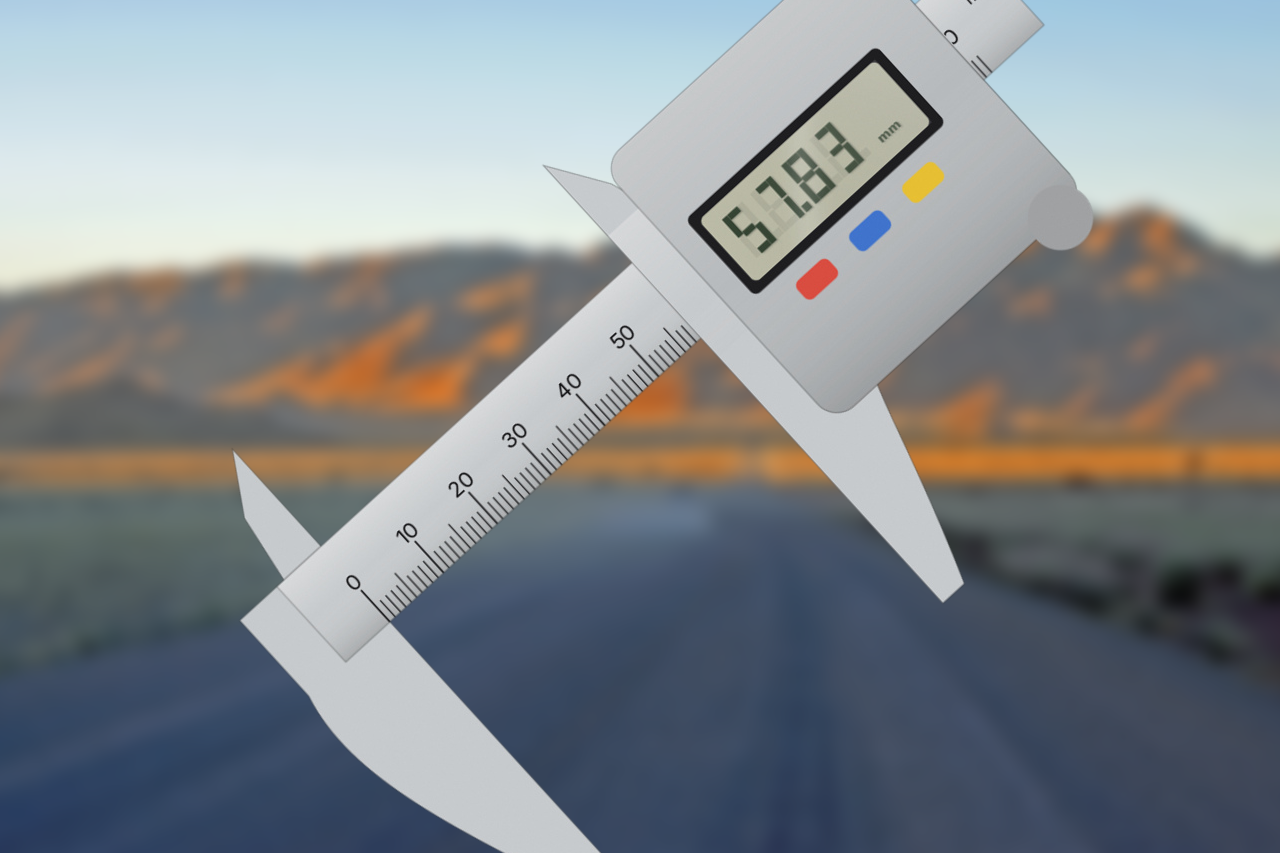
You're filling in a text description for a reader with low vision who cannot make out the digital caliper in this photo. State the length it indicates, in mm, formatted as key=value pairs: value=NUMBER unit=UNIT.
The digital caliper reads value=57.83 unit=mm
